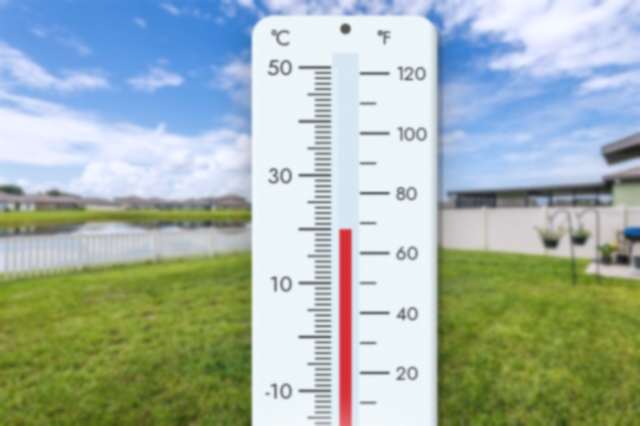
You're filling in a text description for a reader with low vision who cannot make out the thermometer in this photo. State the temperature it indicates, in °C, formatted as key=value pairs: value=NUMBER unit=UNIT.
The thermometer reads value=20 unit=°C
